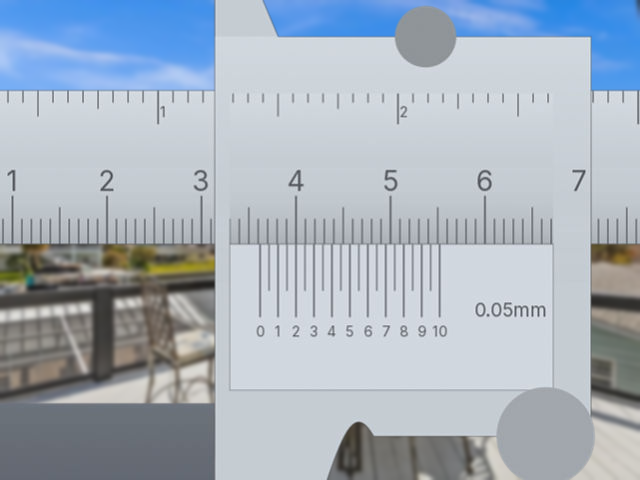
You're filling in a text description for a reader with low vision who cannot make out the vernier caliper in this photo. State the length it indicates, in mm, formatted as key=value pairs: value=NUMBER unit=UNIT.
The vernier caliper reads value=36.2 unit=mm
